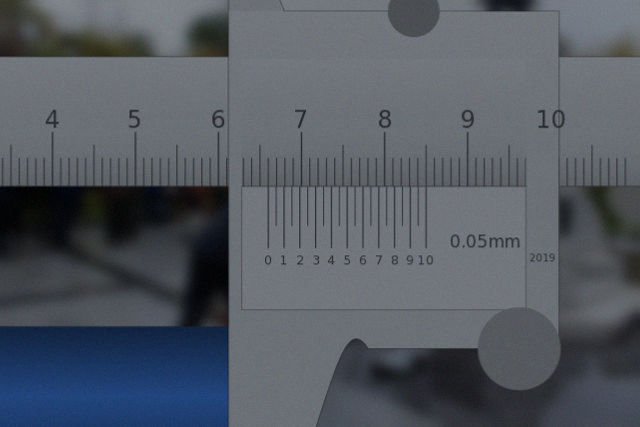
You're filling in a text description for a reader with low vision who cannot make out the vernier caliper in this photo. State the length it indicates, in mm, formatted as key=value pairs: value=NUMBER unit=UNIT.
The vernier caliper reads value=66.0 unit=mm
